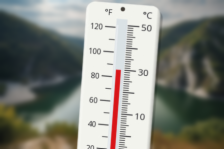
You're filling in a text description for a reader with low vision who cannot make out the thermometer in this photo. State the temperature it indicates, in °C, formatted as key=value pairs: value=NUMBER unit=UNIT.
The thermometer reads value=30 unit=°C
